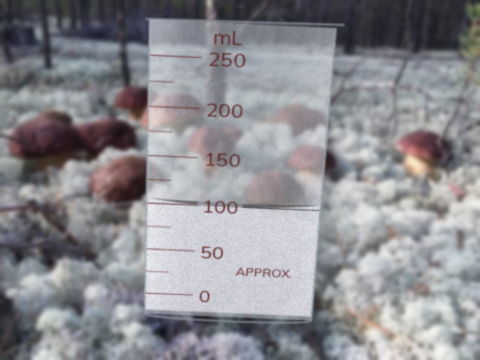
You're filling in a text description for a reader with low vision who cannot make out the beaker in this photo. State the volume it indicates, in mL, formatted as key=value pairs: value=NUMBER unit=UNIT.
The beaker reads value=100 unit=mL
